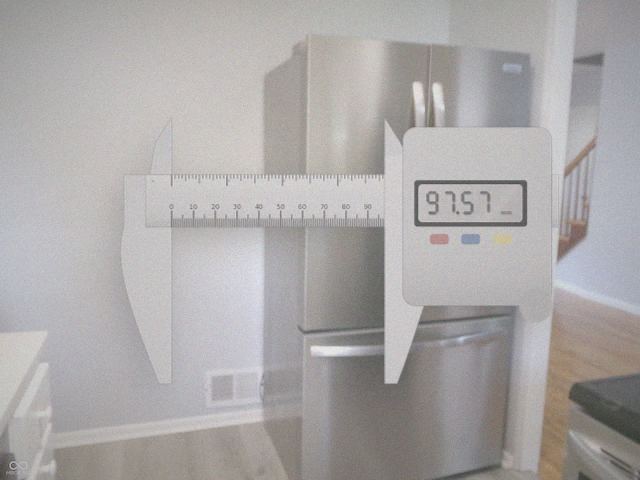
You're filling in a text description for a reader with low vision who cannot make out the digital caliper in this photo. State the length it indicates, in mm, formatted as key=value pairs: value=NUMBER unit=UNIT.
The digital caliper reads value=97.57 unit=mm
